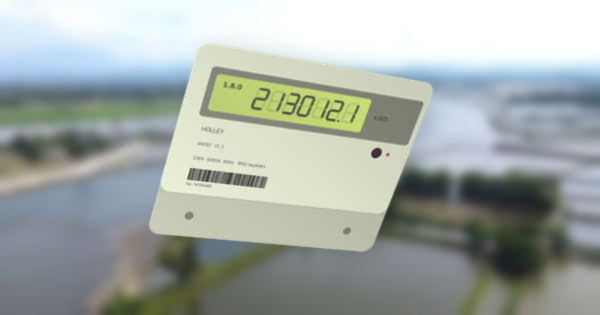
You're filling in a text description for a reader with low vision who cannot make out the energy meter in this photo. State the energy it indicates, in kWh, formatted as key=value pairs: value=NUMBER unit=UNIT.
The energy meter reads value=213012.1 unit=kWh
